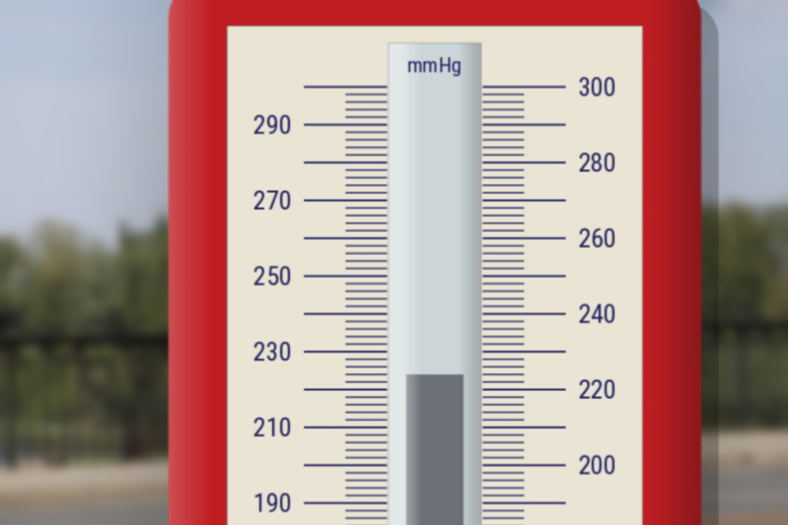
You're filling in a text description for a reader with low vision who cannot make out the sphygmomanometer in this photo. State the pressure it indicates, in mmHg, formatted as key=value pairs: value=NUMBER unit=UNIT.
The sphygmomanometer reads value=224 unit=mmHg
